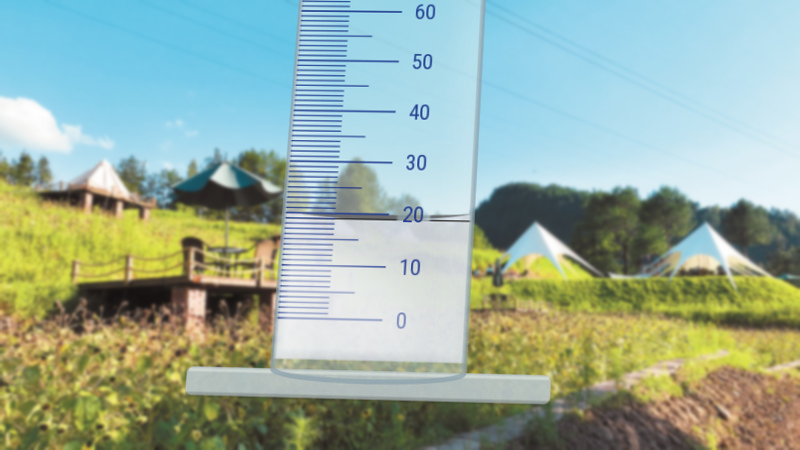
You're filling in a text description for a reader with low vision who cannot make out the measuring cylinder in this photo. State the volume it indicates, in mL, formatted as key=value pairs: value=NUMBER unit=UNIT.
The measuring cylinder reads value=19 unit=mL
